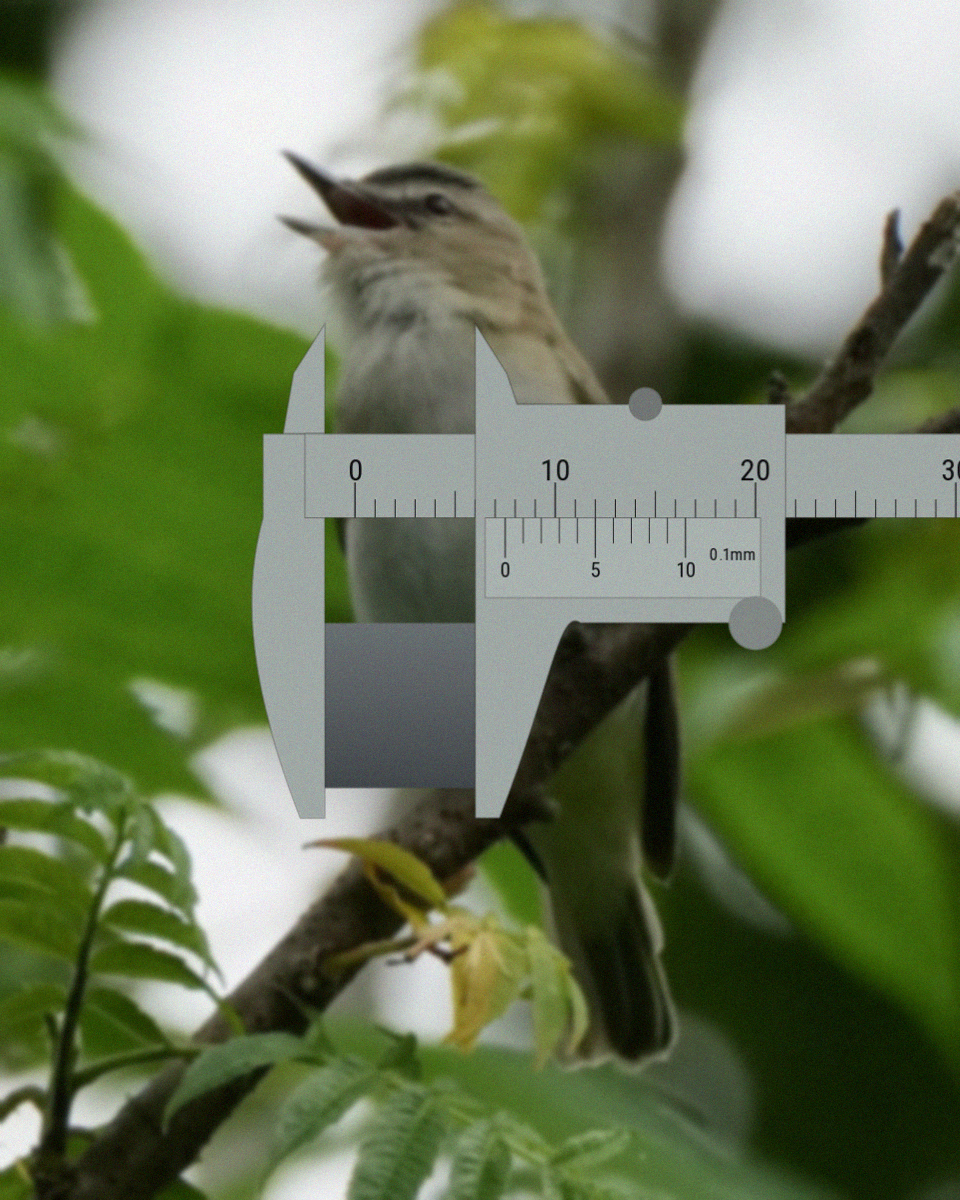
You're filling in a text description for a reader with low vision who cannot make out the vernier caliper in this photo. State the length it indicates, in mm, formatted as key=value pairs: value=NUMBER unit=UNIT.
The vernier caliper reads value=7.5 unit=mm
